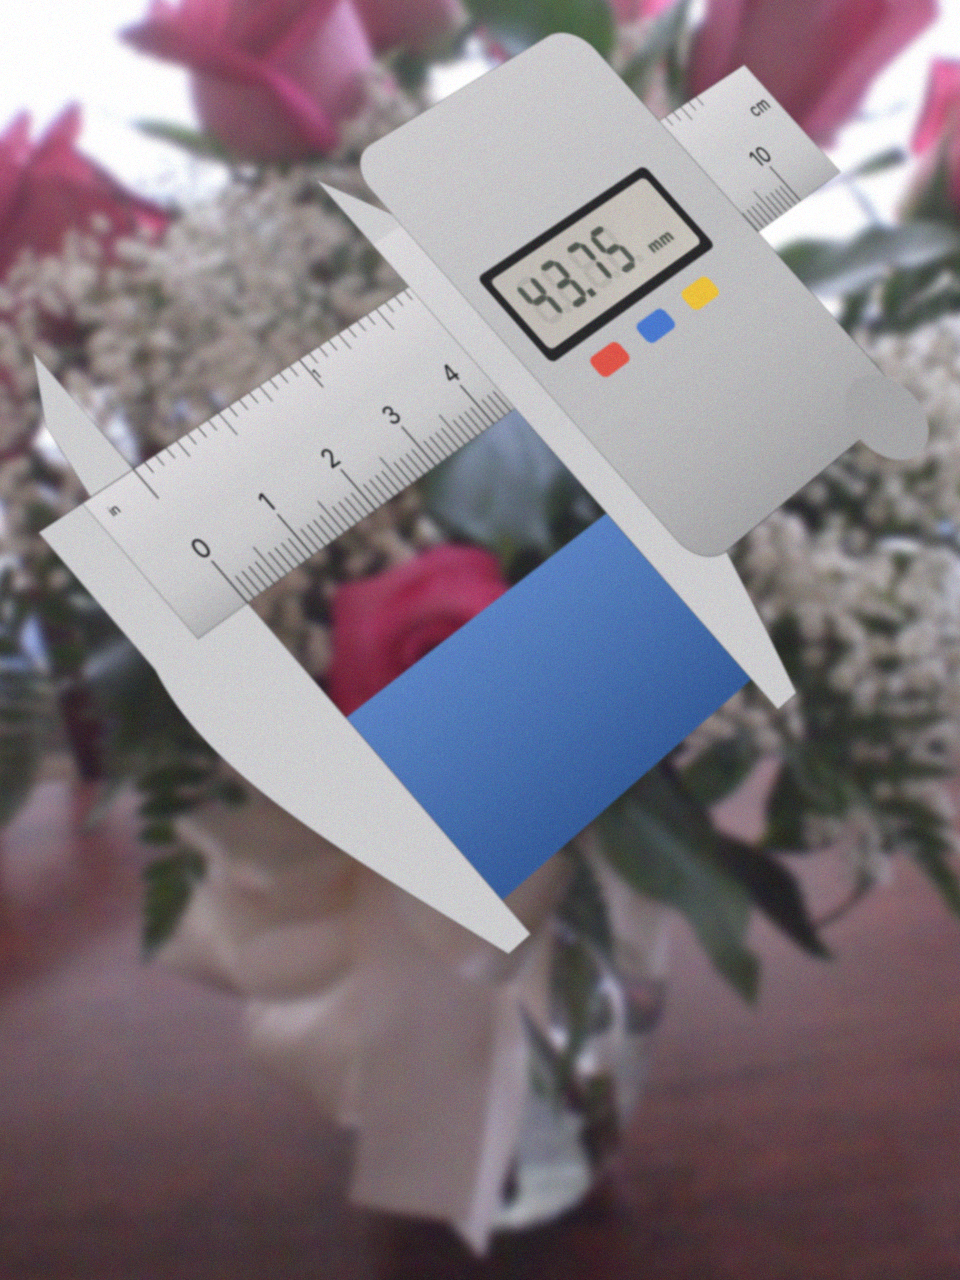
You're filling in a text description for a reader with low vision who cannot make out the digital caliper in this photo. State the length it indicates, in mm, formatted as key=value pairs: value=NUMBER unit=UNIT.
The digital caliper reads value=43.75 unit=mm
